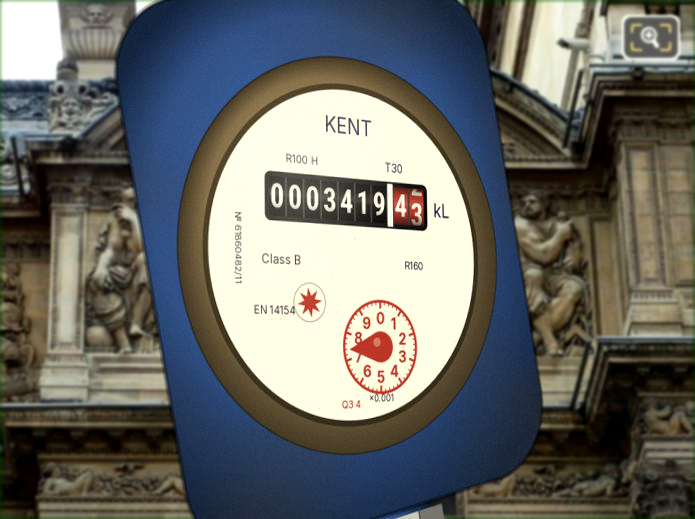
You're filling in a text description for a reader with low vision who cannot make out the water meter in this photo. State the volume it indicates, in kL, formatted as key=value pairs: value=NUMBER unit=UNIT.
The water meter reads value=3419.427 unit=kL
